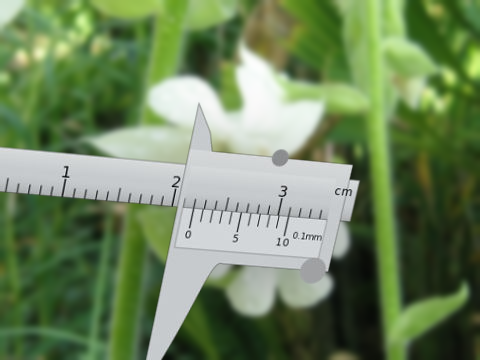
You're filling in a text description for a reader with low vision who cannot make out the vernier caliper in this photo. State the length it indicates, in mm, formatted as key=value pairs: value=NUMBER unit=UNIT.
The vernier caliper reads value=22.0 unit=mm
